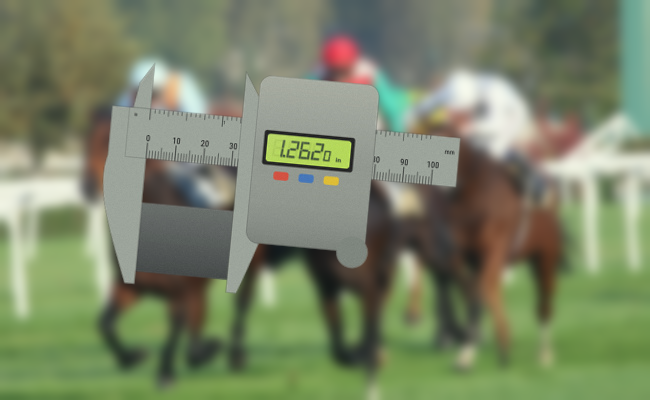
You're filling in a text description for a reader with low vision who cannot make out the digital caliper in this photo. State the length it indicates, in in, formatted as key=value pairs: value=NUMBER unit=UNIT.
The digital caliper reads value=1.2620 unit=in
